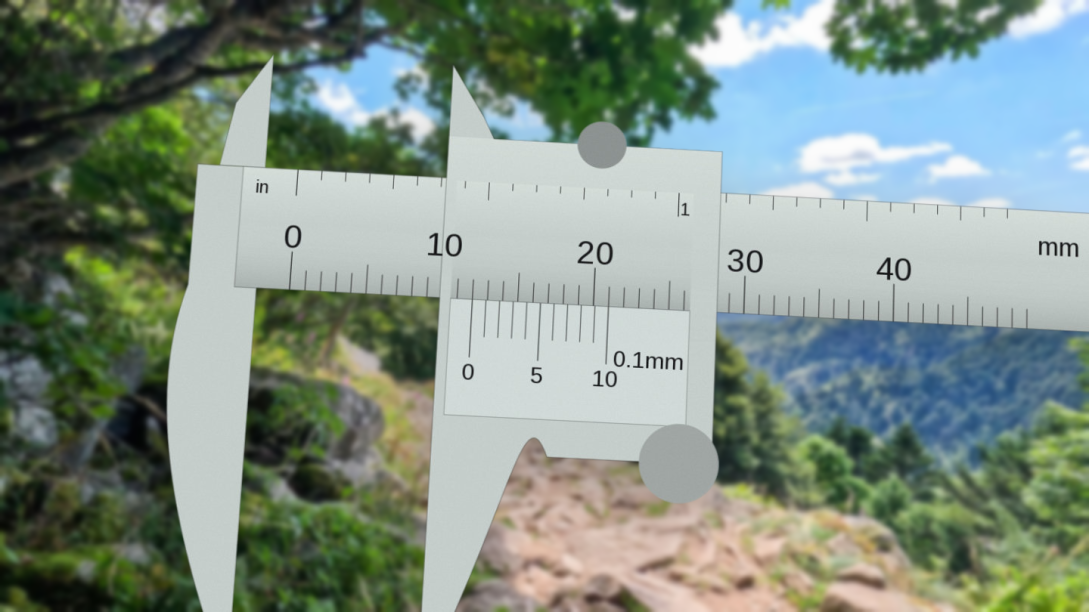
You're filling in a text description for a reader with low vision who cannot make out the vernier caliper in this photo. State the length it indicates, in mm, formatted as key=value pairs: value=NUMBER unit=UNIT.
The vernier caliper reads value=12.0 unit=mm
